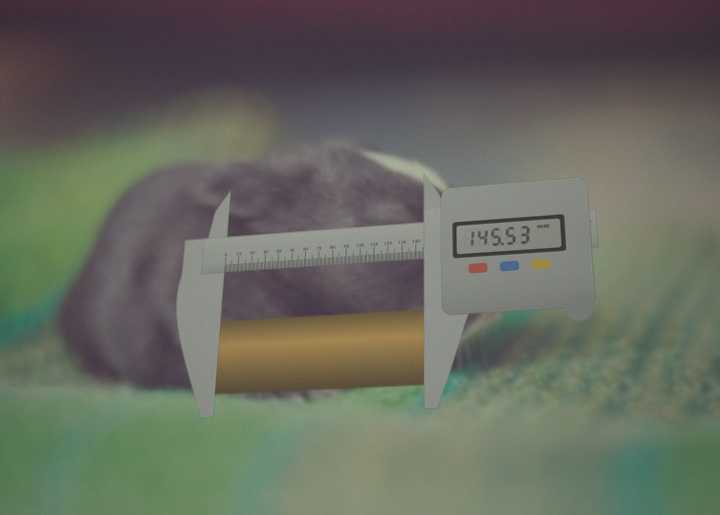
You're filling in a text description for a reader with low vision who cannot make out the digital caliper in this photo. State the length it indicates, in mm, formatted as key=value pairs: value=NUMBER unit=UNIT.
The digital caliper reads value=145.53 unit=mm
